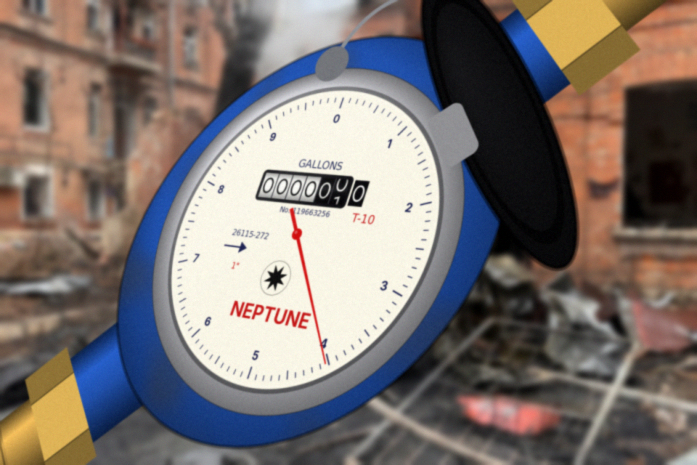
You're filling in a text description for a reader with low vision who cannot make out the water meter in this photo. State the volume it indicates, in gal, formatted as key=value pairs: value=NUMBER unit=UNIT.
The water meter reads value=4.0 unit=gal
